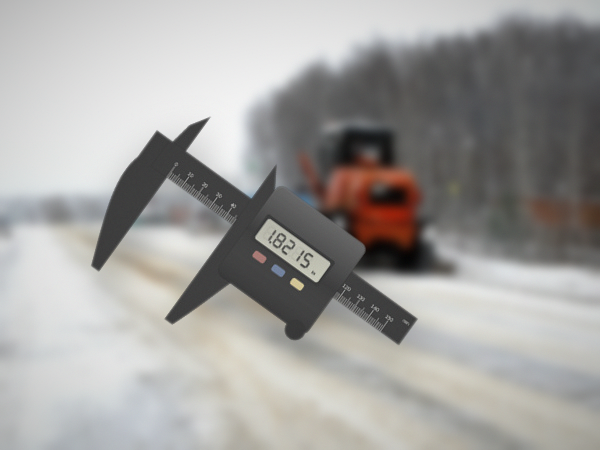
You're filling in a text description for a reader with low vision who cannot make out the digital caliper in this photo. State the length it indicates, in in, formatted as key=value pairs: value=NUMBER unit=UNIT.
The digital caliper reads value=1.8215 unit=in
